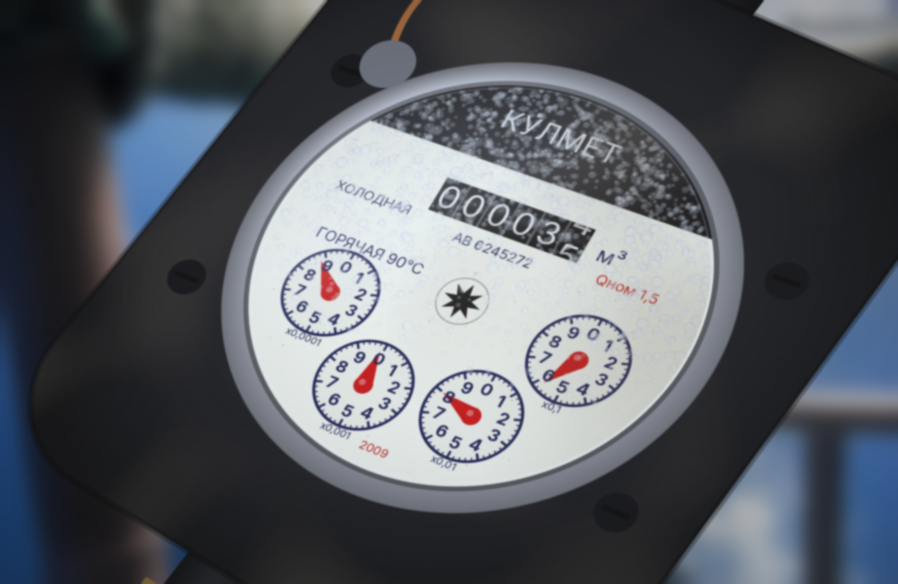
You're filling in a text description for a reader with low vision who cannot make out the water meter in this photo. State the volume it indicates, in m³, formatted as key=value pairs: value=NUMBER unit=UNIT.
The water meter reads value=34.5798 unit=m³
